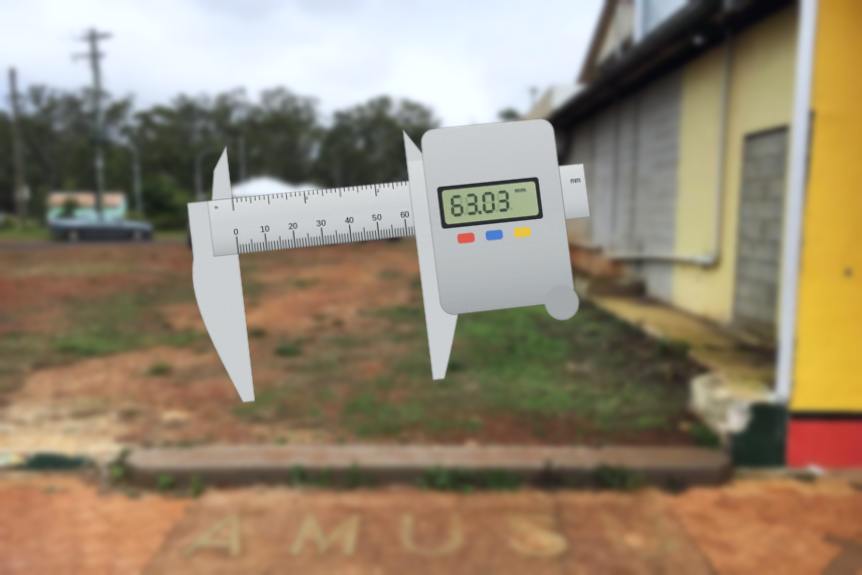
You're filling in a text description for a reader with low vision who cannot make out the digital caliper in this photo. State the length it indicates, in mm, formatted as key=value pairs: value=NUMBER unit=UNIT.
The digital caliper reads value=63.03 unit=mm
